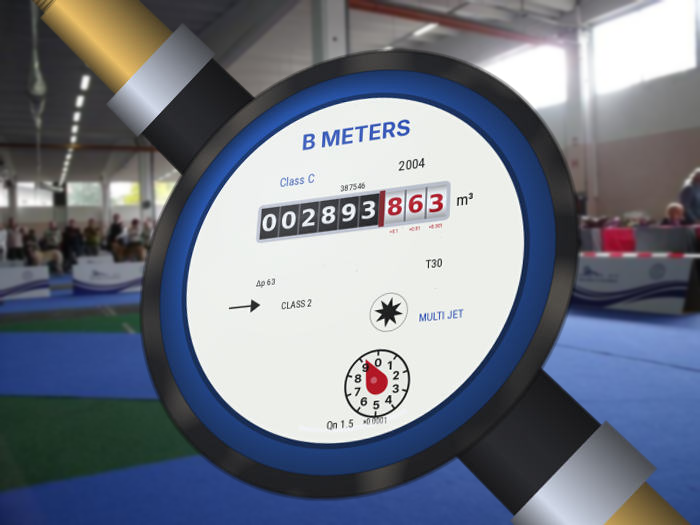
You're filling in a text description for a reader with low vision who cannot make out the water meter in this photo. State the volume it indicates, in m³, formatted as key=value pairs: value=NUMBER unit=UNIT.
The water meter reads value=2893.8629 unit=m³
